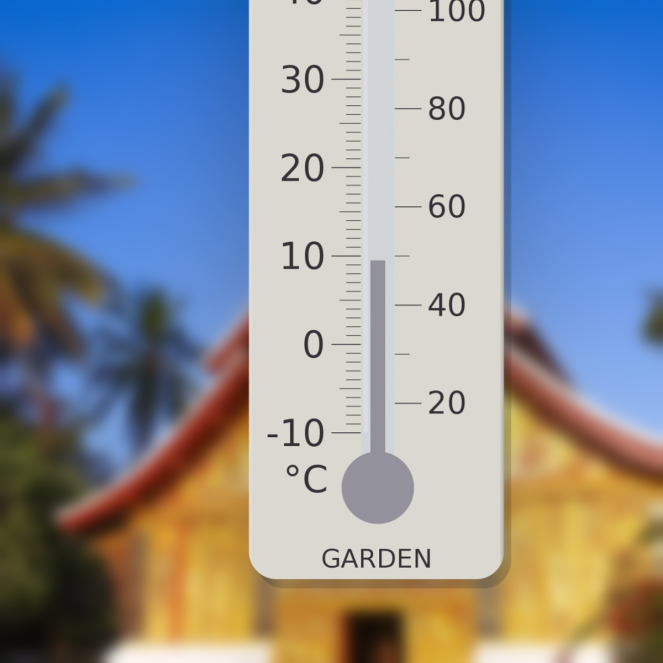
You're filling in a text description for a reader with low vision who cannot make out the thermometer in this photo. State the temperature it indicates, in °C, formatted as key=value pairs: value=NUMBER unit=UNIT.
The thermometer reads value=9.5 unit=°C
